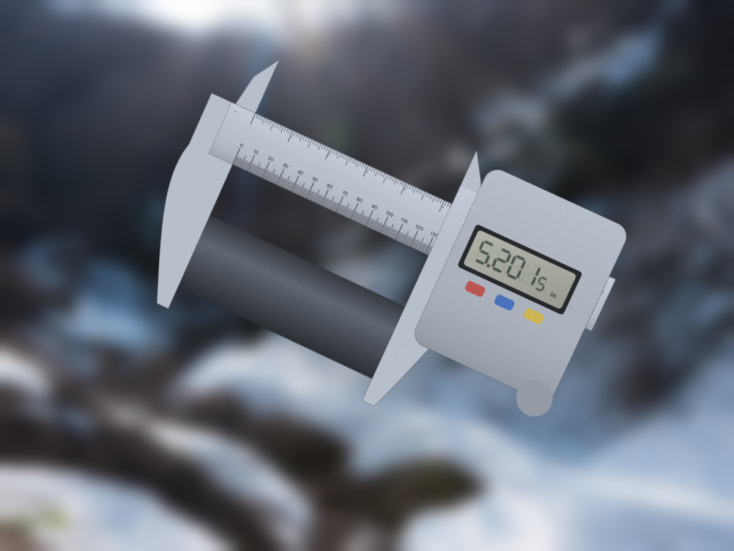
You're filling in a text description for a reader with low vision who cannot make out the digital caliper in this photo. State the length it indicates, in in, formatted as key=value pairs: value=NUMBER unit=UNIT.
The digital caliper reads value=5.2015 unit=in
